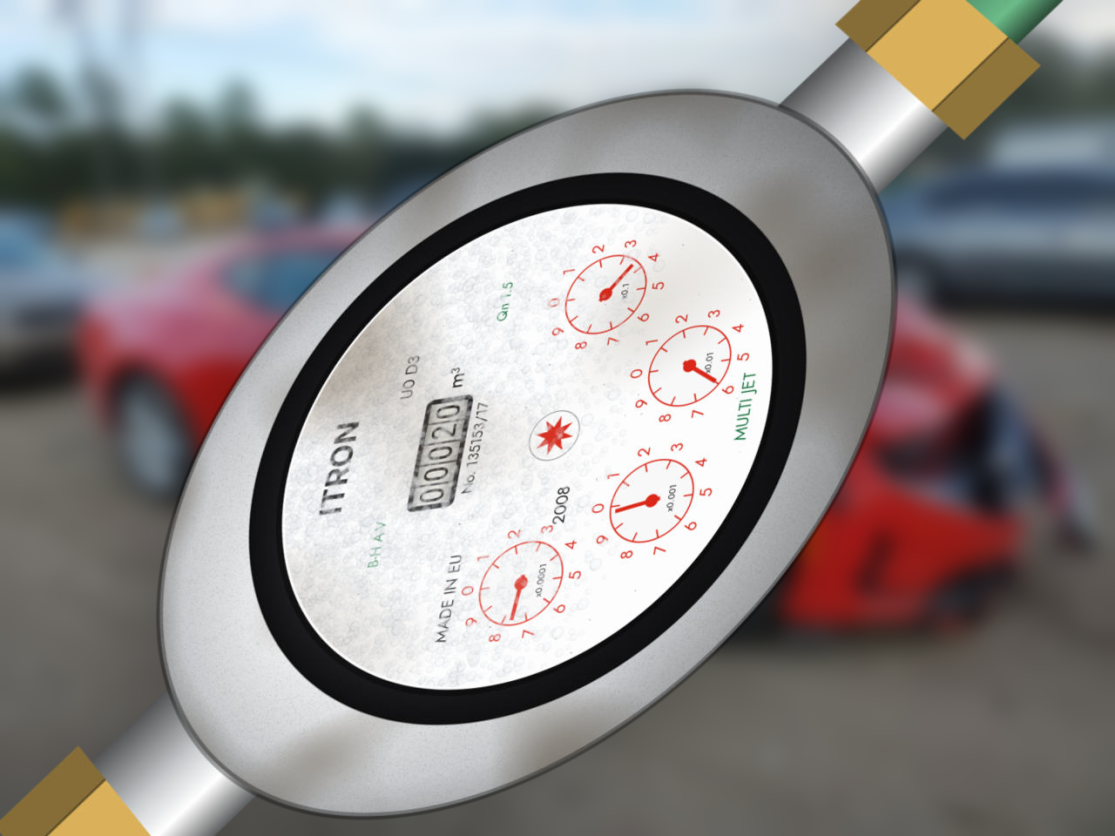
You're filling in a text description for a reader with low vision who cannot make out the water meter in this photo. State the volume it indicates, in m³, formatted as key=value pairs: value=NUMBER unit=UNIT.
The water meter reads value=20.3597 unit=m³
